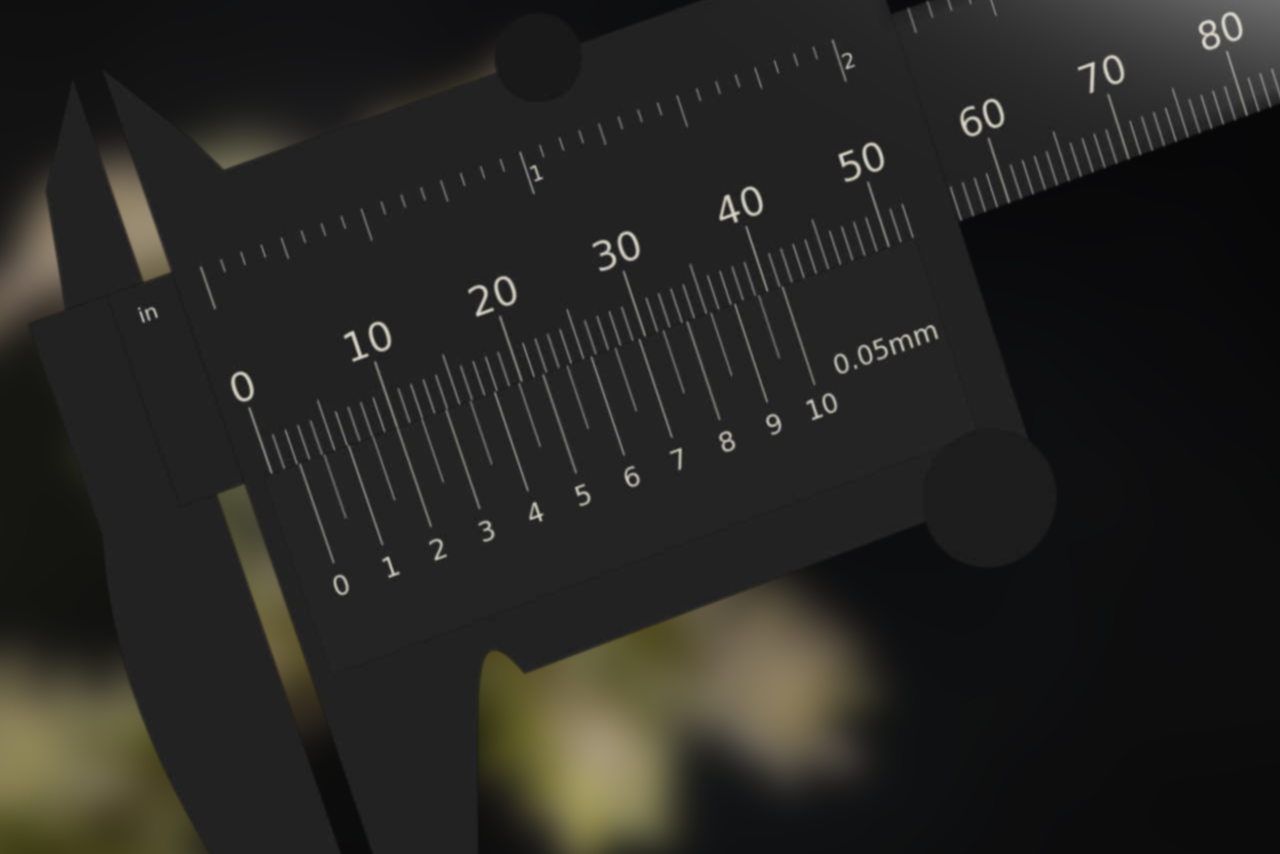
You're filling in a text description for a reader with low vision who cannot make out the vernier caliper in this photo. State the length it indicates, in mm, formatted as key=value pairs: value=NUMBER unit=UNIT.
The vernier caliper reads value=2.2 unit=mm
